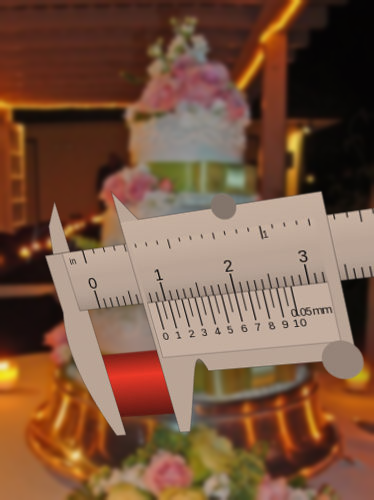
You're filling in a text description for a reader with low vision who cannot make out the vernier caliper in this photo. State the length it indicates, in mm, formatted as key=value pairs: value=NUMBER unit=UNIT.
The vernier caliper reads value=8.6 unit=mm
